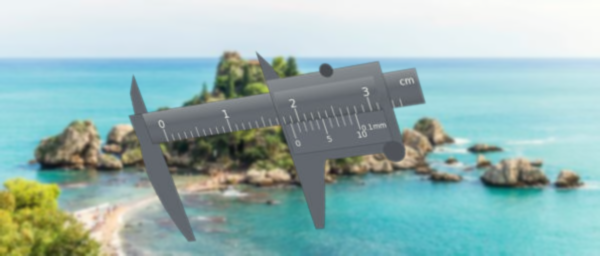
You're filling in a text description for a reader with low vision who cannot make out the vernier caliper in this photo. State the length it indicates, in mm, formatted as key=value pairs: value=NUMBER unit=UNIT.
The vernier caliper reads value=18.8 unit=mm
